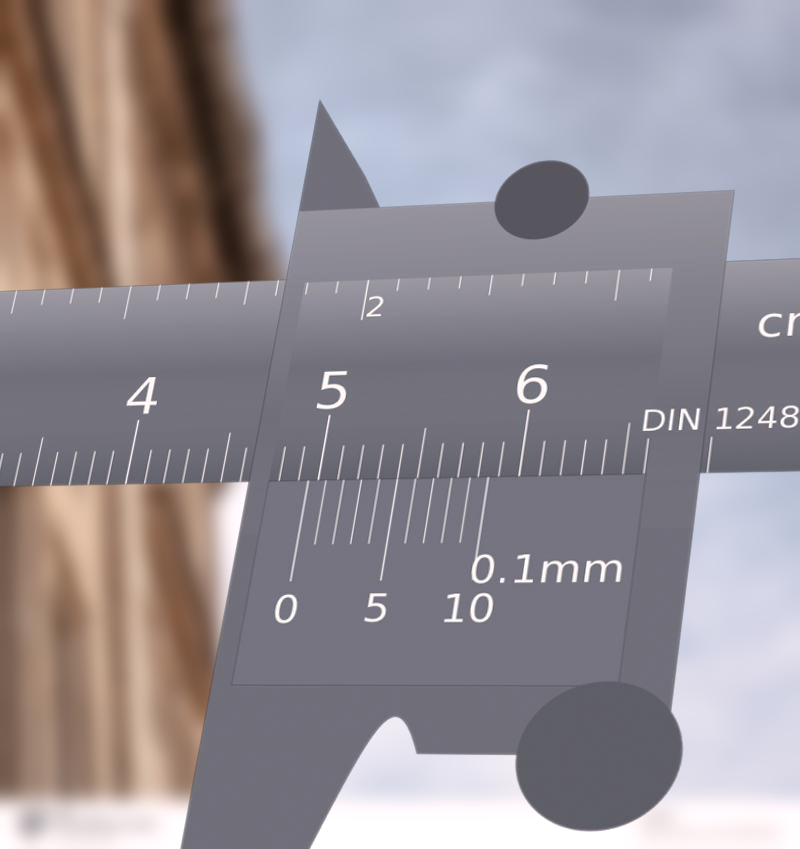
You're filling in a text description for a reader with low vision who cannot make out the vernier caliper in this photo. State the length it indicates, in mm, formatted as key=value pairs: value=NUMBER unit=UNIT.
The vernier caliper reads value=49.5 unit=mm
